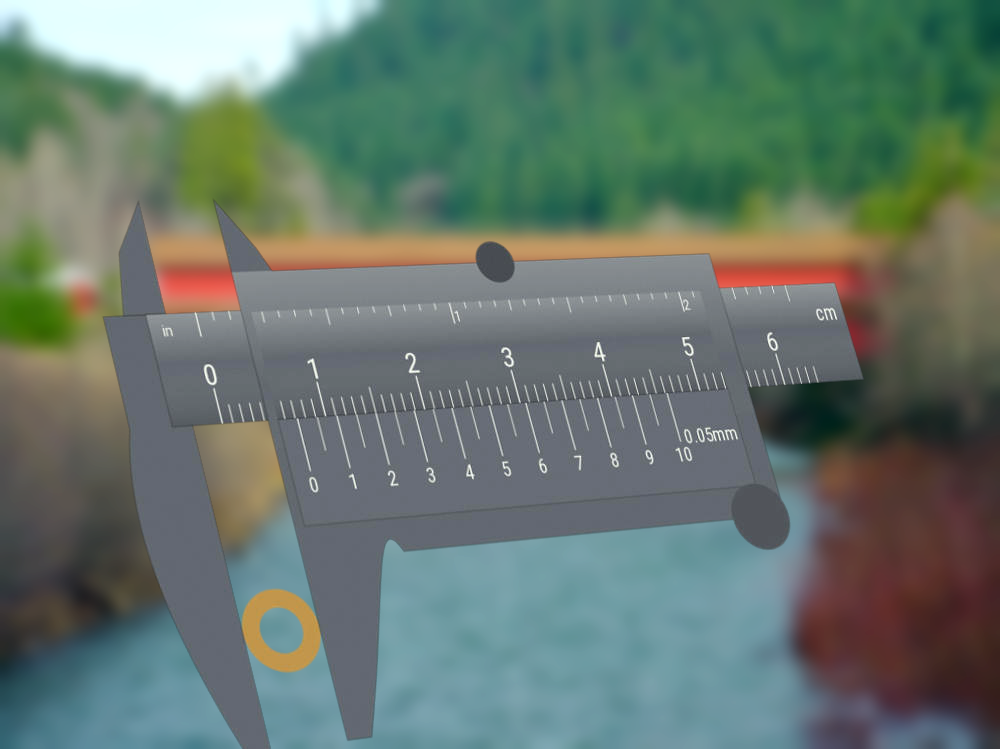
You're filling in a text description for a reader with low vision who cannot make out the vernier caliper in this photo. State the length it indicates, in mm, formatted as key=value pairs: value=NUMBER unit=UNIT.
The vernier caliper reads value=7.2 unit=mm
